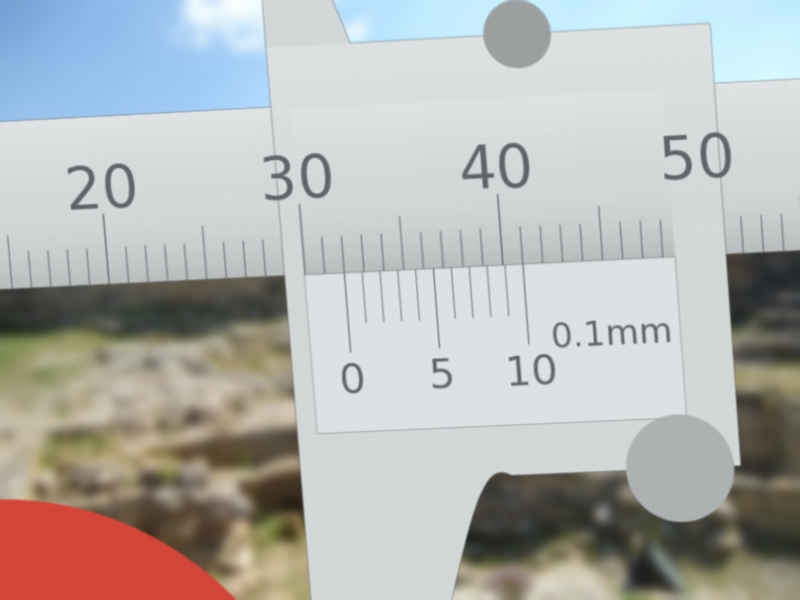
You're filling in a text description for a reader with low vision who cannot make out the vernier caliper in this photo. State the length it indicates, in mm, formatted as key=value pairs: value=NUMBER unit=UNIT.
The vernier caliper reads value=32.0 unit=mm
